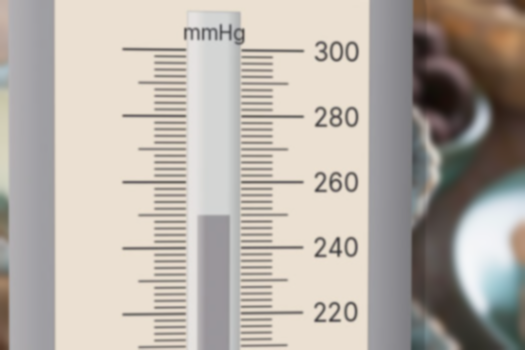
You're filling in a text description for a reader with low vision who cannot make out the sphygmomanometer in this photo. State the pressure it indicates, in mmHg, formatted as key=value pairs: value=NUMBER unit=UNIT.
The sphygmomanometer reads value=250 unit=mmHg
